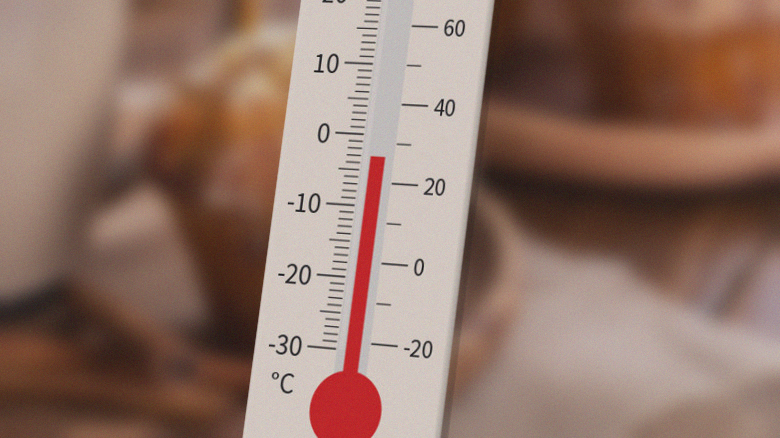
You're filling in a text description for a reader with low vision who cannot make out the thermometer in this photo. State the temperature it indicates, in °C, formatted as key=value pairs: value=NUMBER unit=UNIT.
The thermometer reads value=-3 unit=°C
